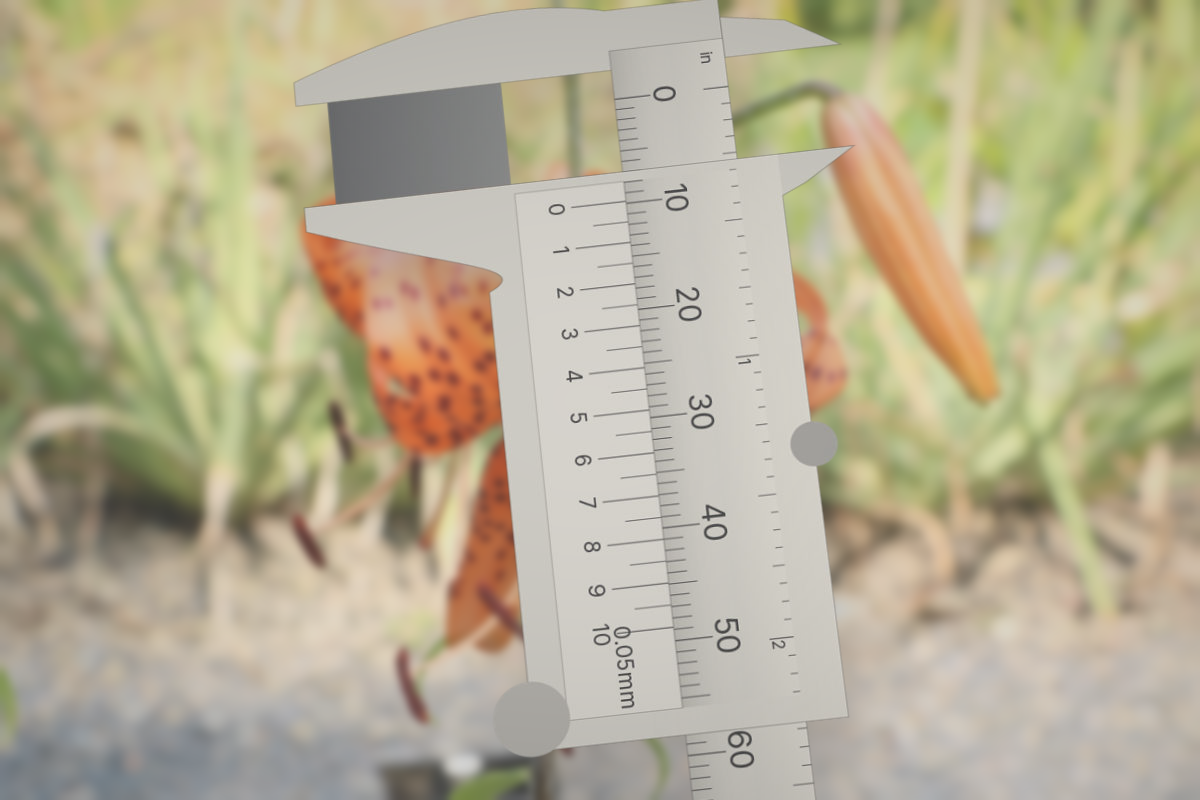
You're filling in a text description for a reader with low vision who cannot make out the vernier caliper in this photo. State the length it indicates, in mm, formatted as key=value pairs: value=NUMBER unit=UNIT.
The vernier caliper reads value=9.8 unit=mm
